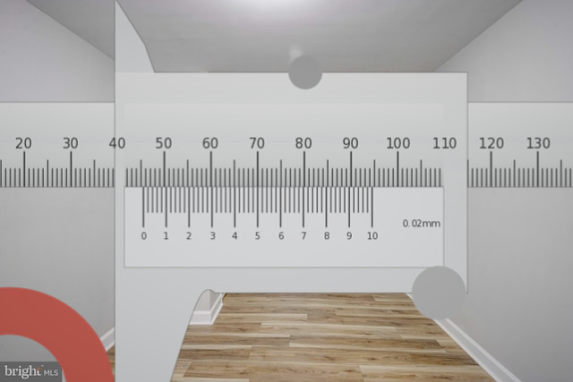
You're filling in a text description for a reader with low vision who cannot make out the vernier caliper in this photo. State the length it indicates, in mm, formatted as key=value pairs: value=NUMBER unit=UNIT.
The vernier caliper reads value=45.5 unit=mm
